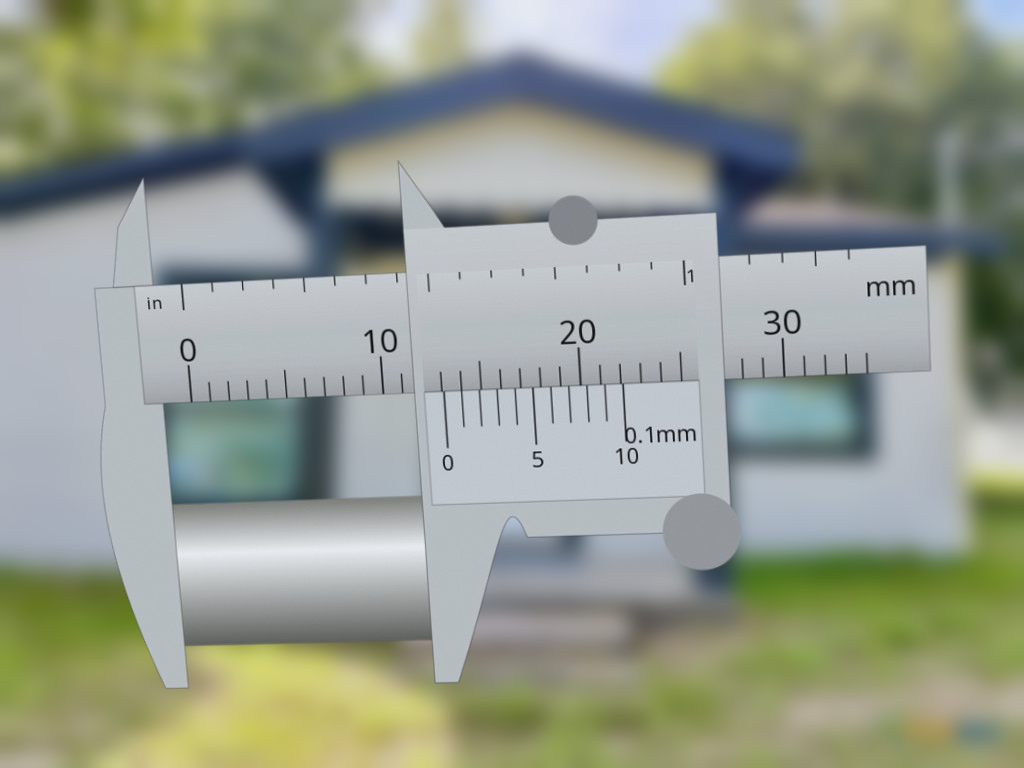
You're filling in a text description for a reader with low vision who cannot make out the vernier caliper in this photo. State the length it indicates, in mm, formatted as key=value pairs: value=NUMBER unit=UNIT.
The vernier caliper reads value=13.1 unit=mm
